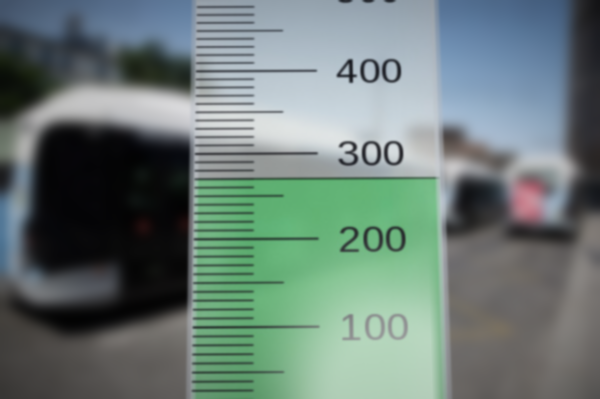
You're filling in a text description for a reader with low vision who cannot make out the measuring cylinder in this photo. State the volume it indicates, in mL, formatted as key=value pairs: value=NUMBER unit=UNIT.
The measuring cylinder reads value=270 unit=mL
